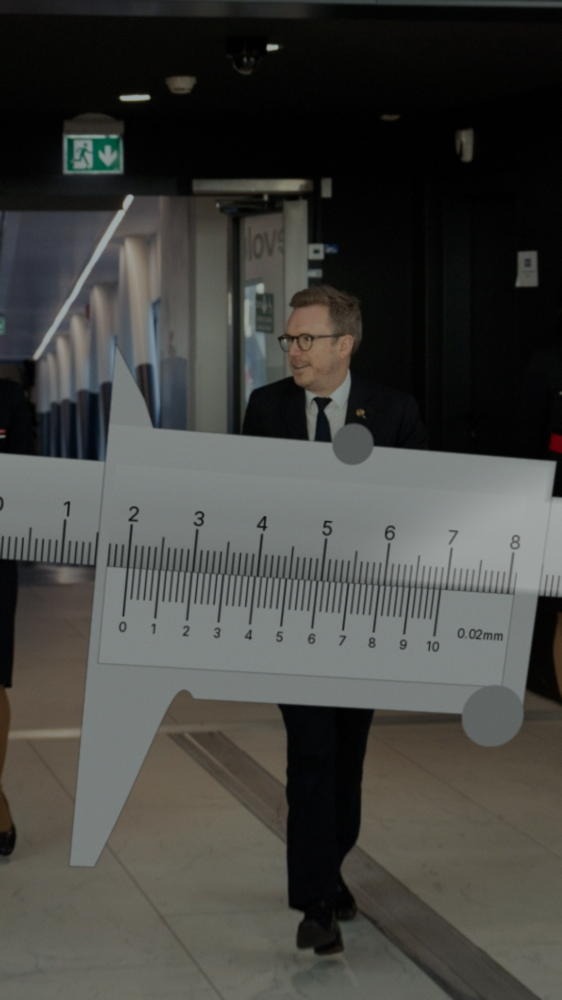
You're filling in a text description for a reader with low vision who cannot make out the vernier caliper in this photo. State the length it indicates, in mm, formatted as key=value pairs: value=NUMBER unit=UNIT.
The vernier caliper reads value=20.0 unit=mm
